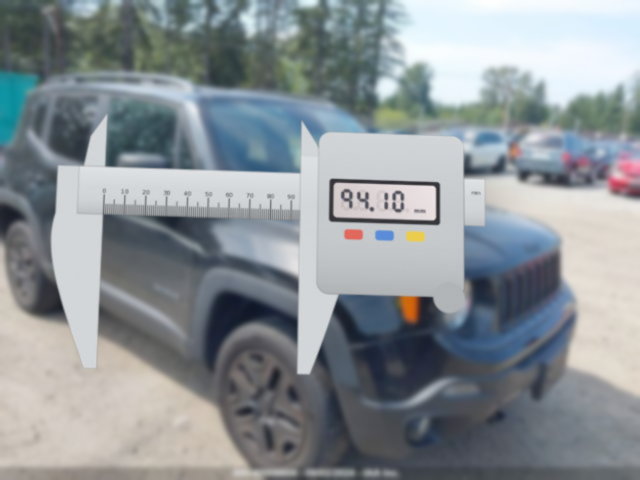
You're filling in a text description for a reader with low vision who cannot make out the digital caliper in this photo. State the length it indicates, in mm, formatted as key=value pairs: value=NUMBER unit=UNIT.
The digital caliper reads value=94.10 unit=mm
